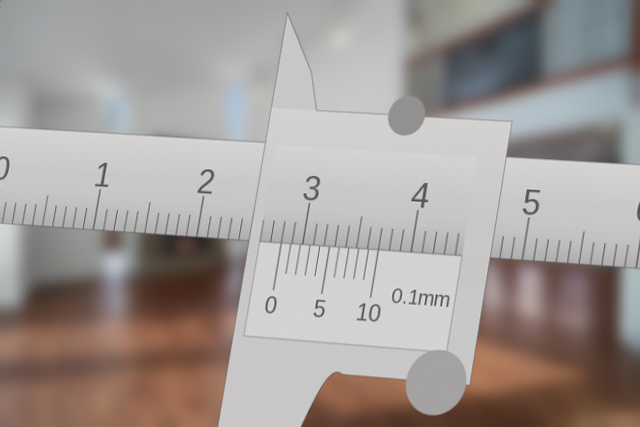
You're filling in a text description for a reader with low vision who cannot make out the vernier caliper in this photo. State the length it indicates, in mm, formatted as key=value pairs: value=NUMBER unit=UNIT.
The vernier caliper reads value=28.0 unit=mm
